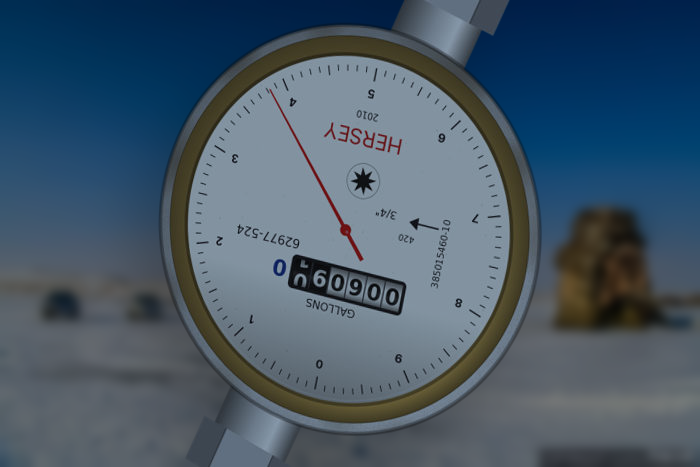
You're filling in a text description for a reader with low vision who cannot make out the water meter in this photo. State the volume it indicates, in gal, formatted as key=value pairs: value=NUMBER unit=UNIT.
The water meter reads value=60903.8 unit=gal
